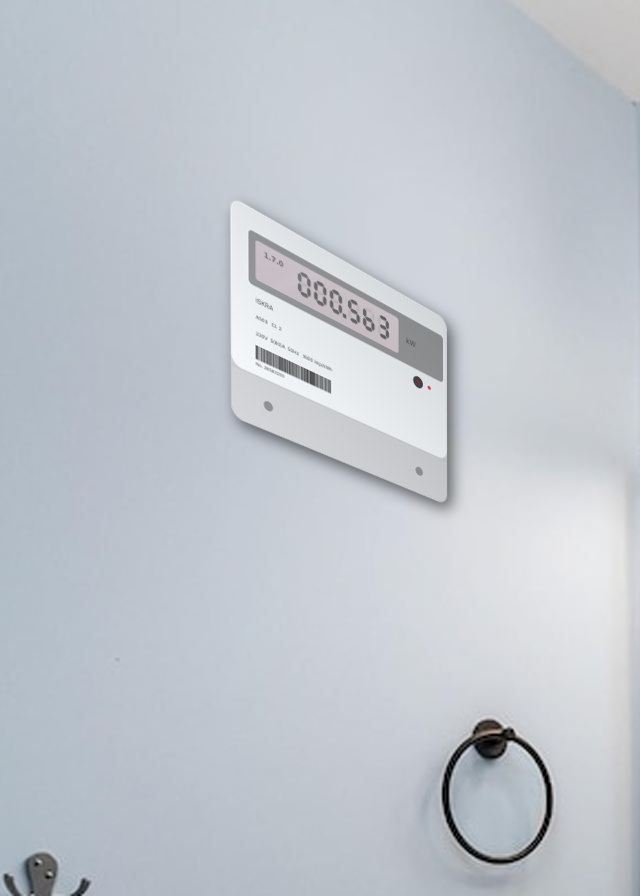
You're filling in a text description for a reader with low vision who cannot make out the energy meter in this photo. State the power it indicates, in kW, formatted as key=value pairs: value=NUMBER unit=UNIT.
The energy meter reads value=0.563 unit=kW
